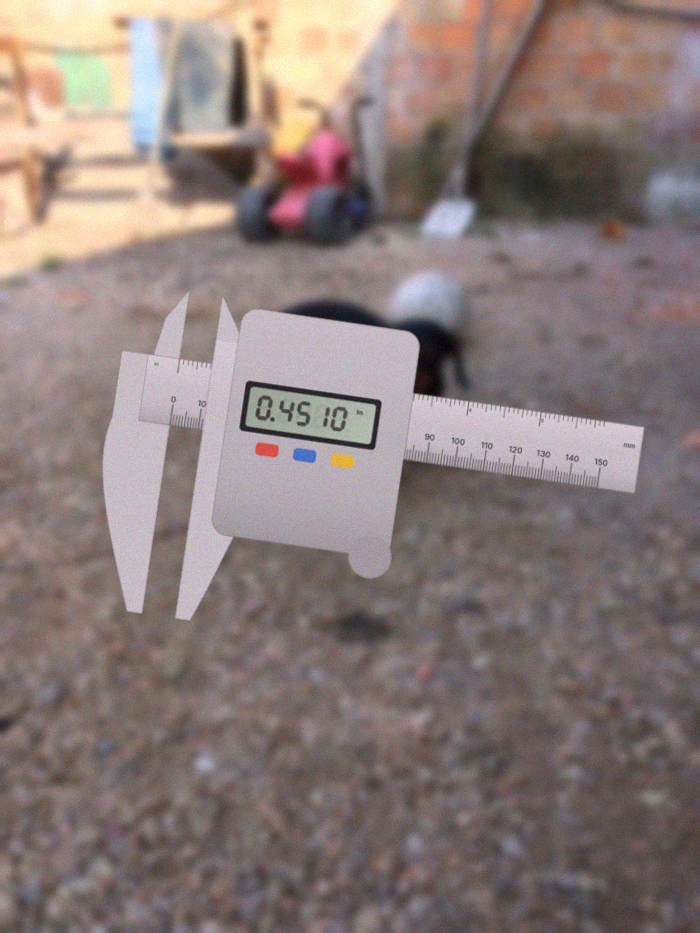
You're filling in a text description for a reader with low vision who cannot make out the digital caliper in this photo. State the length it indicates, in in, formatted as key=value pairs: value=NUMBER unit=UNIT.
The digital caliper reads value=0.4510 unit=in
